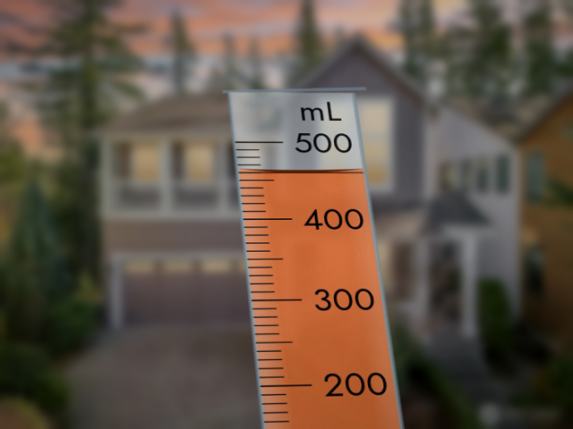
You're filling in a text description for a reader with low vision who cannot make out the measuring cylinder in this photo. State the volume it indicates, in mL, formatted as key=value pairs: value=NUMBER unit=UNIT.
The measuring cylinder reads value=460 unit=mL
